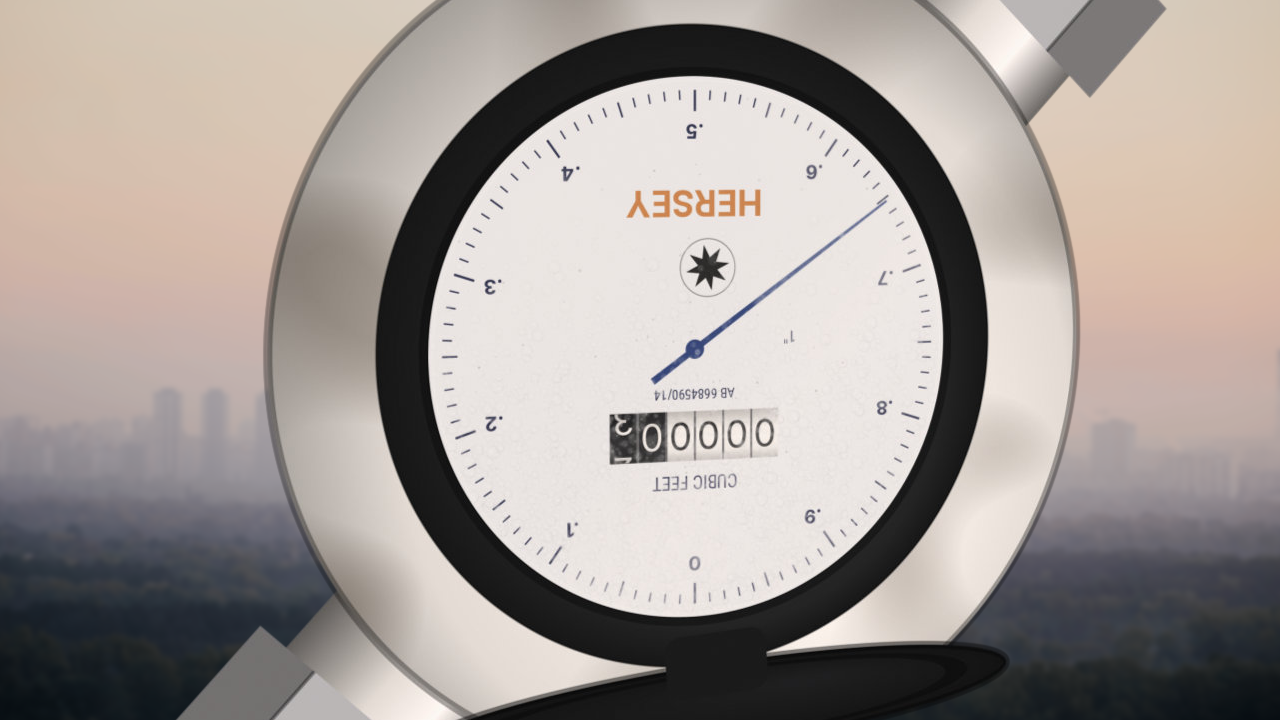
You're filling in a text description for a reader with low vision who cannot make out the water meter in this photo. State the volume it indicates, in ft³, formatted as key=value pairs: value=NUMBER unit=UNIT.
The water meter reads value=2.65 unit=ft³
